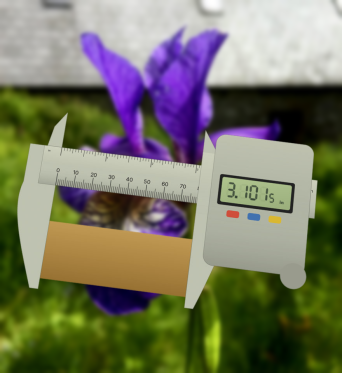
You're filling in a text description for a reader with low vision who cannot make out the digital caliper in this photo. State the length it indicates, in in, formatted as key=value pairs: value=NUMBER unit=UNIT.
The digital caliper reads value=3.1015 unit=in
